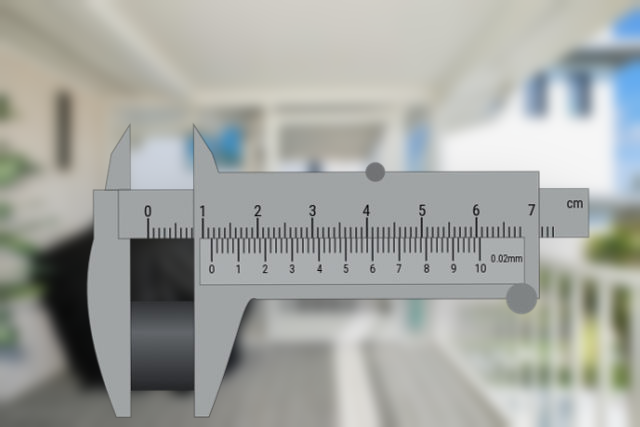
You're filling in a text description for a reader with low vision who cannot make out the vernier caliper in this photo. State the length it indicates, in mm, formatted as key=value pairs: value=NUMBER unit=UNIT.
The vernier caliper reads value=11.6 unit=mm
